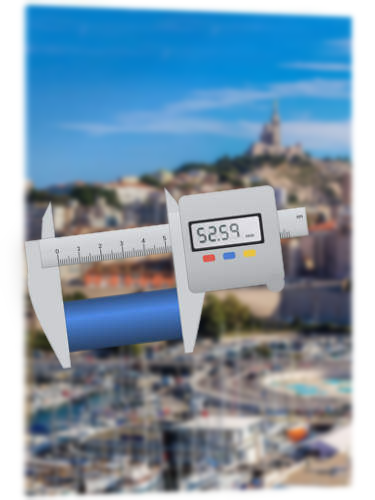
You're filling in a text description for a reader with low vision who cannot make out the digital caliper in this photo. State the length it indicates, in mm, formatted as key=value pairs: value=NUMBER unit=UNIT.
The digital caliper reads value=52.59 unit=mm
